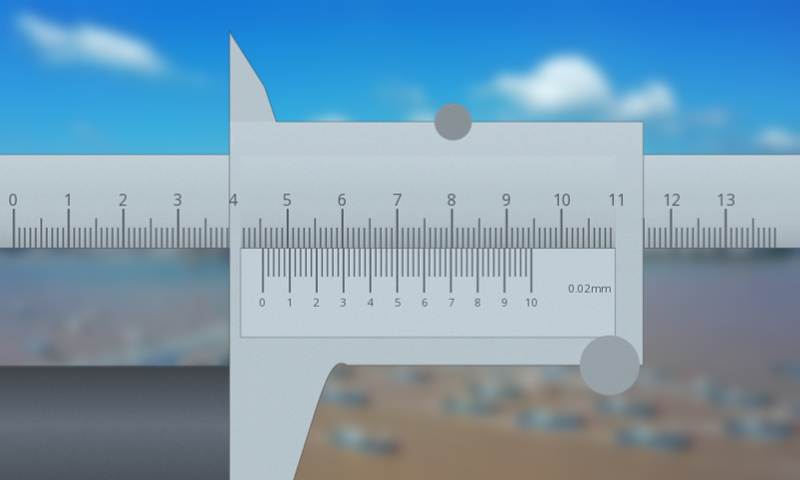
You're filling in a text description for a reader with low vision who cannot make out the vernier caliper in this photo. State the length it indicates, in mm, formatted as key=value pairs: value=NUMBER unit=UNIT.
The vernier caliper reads value=45.5 unit=mm
